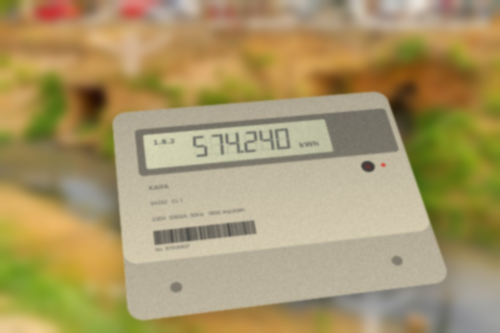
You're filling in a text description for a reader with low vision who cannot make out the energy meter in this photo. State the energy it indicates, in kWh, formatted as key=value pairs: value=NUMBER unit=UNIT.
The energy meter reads value=574.240 unit=kWh
